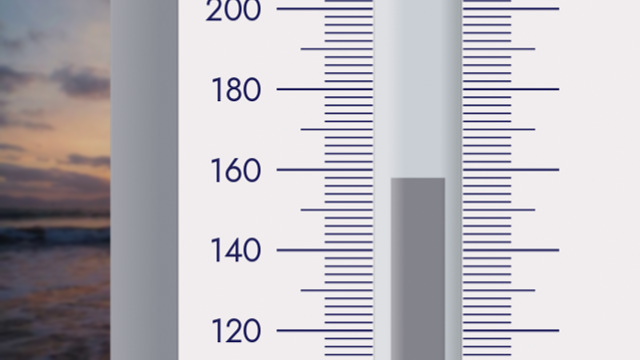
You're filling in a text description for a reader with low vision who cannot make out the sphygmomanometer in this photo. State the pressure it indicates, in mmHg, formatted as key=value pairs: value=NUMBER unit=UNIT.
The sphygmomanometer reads value=158 unit=mmHg
